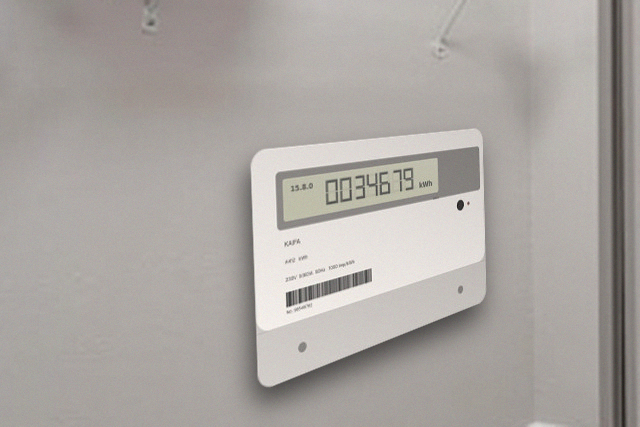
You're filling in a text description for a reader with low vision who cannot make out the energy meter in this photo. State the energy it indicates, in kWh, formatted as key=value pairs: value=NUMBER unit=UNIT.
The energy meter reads value=34679 unit=kWh
